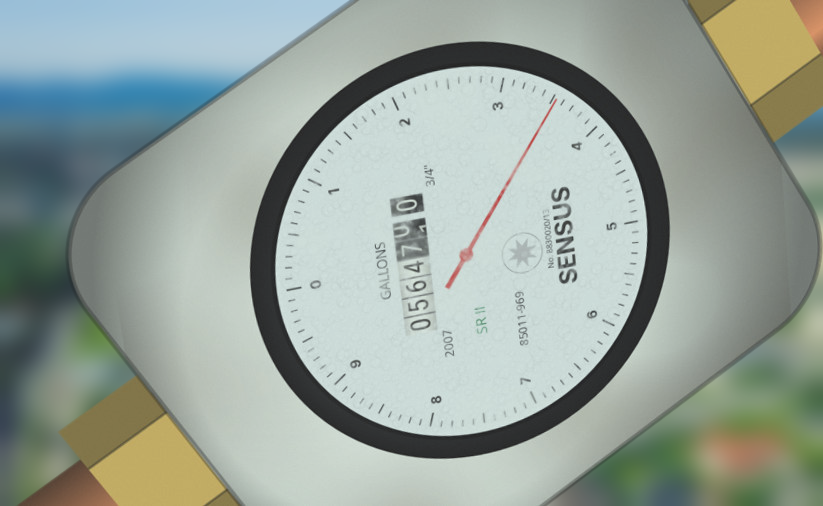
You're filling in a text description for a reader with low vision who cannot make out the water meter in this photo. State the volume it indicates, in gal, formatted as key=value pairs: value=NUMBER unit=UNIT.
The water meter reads value=564703.5 unit=gal
